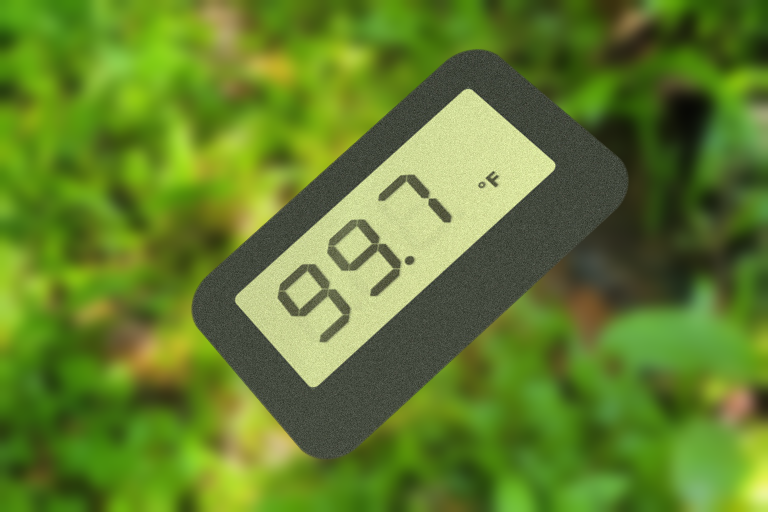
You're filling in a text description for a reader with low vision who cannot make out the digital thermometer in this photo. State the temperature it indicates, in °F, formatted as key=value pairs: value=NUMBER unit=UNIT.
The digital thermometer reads value=99.7 unit=°F
